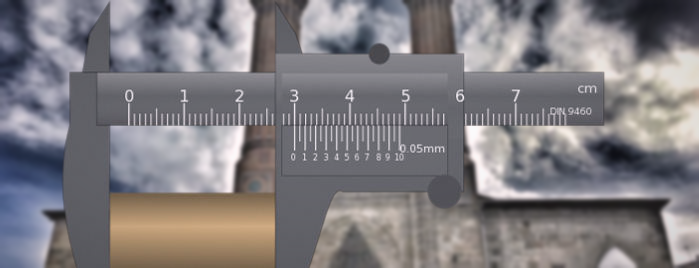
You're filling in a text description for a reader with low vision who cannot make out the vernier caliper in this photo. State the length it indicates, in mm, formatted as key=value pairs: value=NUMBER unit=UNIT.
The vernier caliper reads value=30.0 unit=mm
